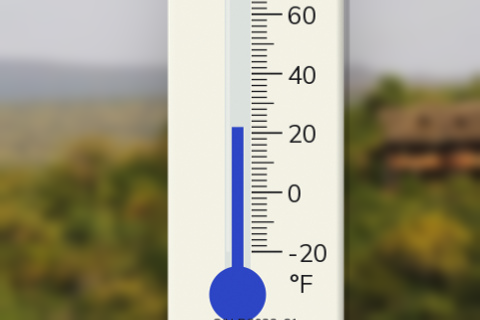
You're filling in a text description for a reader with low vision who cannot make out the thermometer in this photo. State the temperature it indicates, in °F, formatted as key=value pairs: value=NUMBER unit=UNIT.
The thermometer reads value=22 unit=°F
